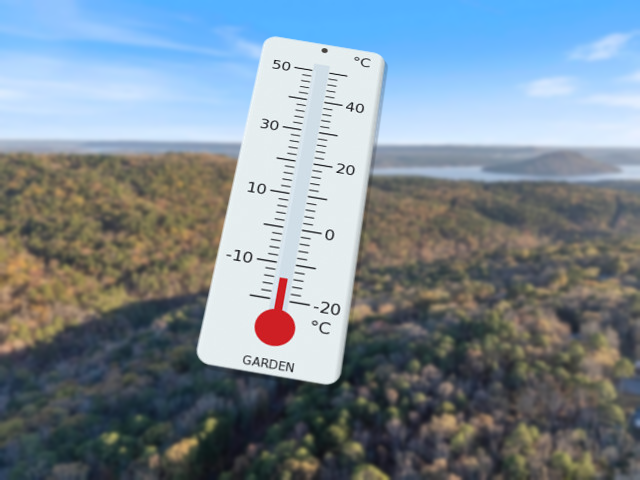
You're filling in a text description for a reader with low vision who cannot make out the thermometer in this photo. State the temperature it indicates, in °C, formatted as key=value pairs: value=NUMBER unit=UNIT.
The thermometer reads value=-14 unit=°C
